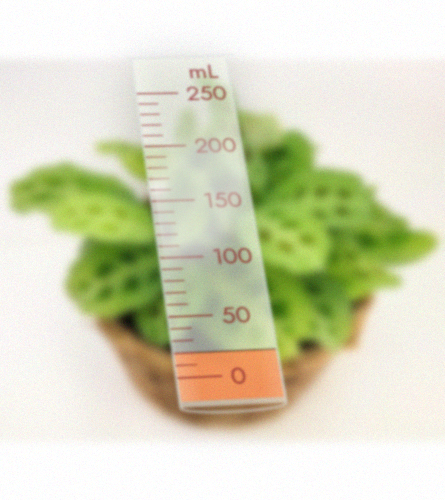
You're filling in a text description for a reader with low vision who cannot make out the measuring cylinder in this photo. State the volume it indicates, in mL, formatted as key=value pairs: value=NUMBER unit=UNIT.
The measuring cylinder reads value=20 unit=mL
